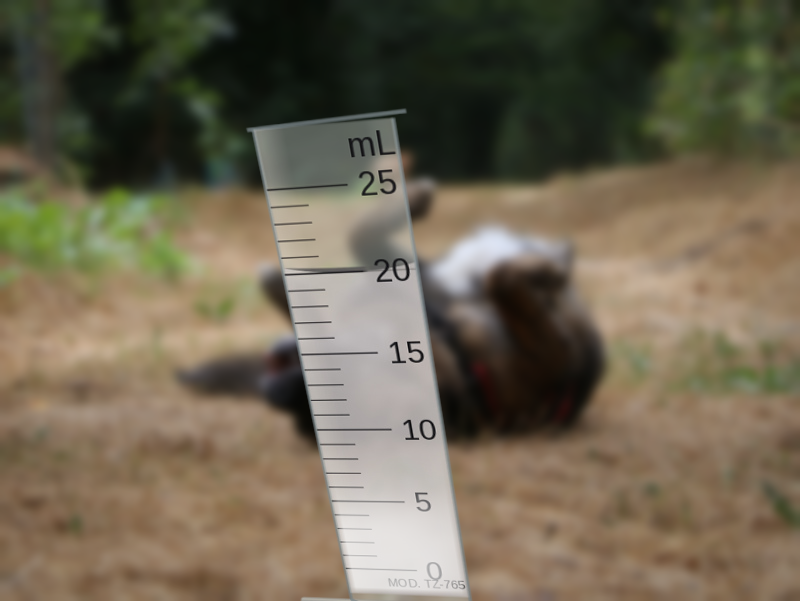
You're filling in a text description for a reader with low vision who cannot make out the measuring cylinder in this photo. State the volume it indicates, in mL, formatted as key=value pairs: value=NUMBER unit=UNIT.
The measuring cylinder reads value=20 unit=mL
